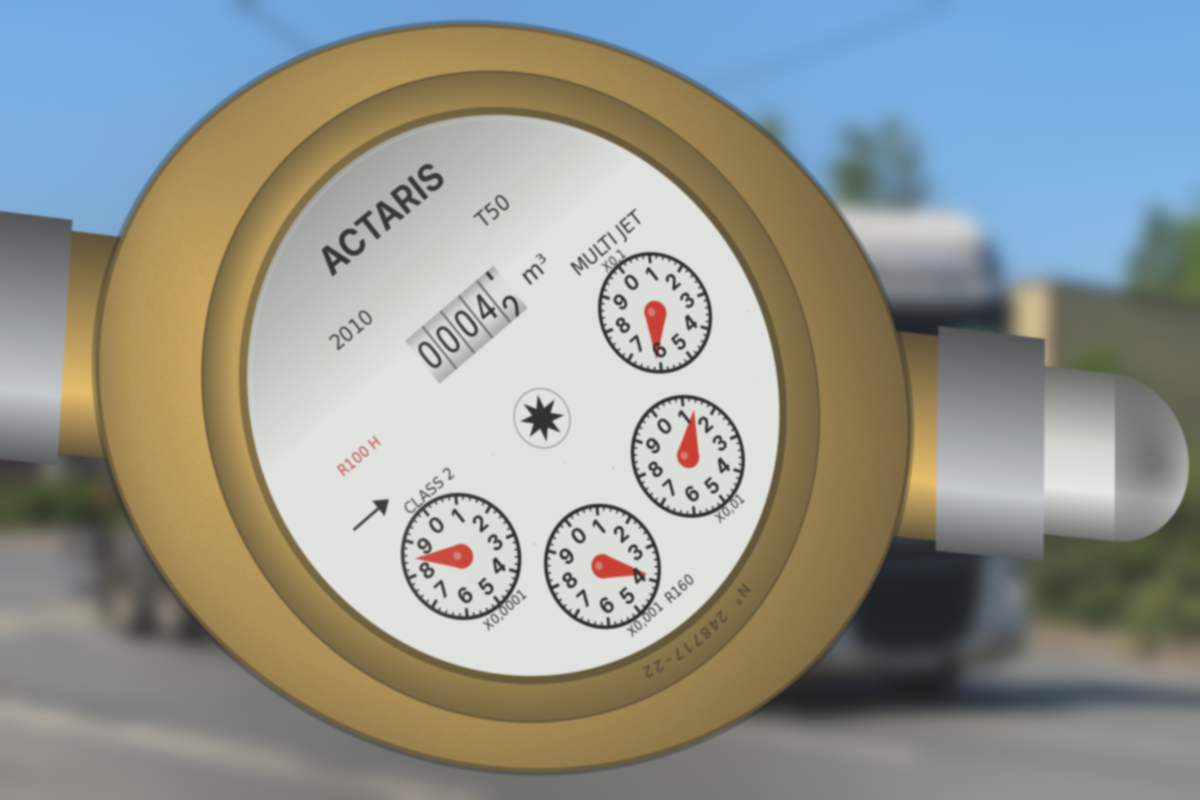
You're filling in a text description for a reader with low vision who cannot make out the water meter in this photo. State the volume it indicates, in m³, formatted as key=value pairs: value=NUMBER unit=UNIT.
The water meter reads value=41.6138 unit=m³
